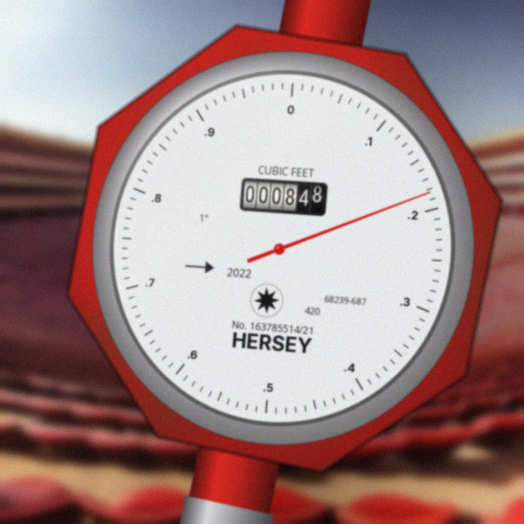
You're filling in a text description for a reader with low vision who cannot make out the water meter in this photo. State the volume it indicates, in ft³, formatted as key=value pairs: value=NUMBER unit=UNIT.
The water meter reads value=848.18 unit=ft³
